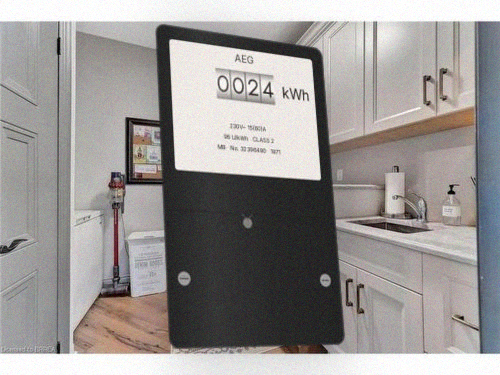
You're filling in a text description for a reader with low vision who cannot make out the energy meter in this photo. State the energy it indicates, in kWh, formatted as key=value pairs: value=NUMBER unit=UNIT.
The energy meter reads value=24 unit=kWh
